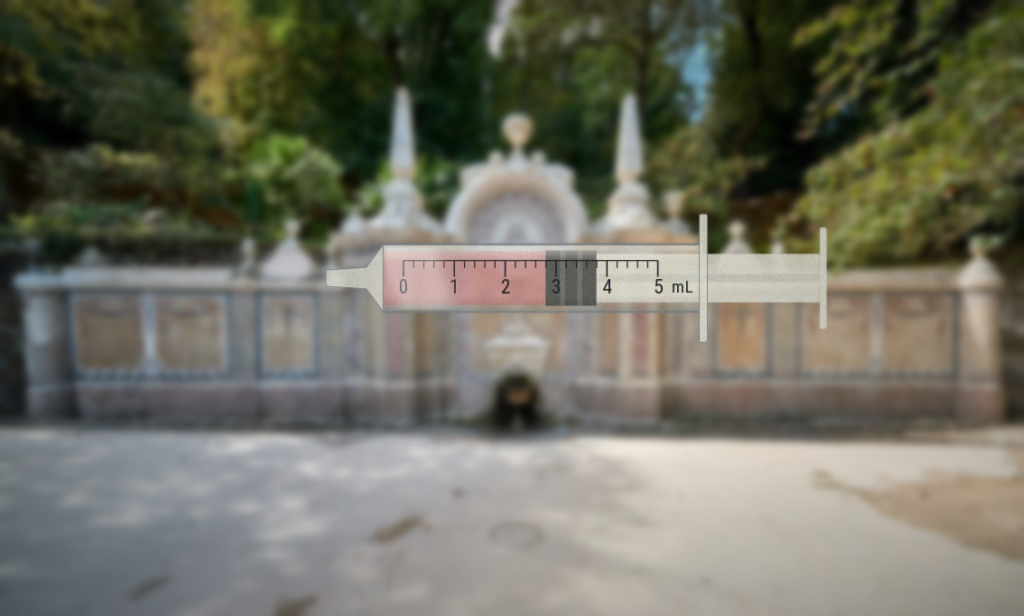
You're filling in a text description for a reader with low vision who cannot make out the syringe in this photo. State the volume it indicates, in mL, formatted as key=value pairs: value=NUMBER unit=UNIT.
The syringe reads value=2.8 unit=mL
